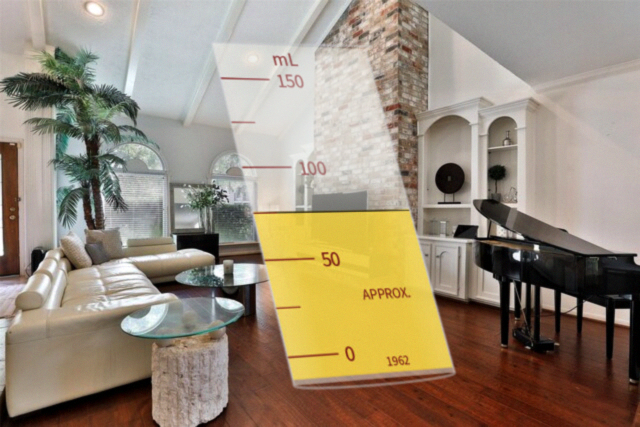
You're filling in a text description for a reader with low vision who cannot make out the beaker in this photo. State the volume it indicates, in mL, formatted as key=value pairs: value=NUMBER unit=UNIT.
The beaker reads value=75 unit=mL
